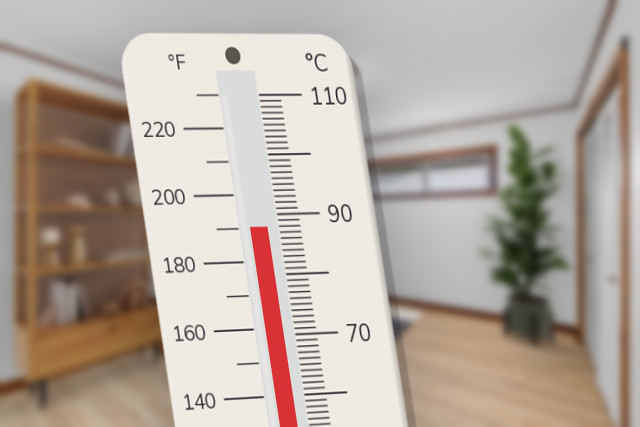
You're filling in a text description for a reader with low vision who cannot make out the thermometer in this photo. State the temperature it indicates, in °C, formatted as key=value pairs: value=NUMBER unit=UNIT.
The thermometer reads value=88 unit=°C
